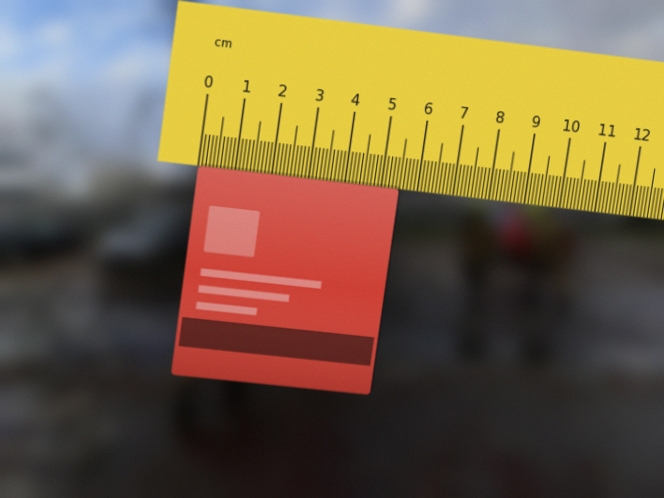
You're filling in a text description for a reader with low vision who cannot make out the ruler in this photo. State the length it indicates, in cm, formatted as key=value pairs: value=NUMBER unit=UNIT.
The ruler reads value=5.5 unit=cm
